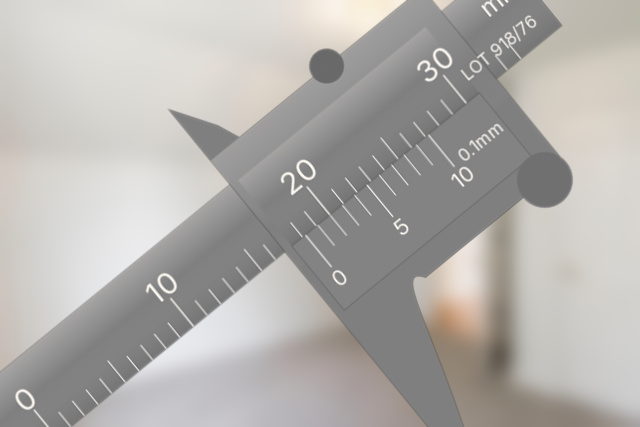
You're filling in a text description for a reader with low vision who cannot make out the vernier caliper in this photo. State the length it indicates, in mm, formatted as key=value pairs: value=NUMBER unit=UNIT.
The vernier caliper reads value=18.2 unit=mm
